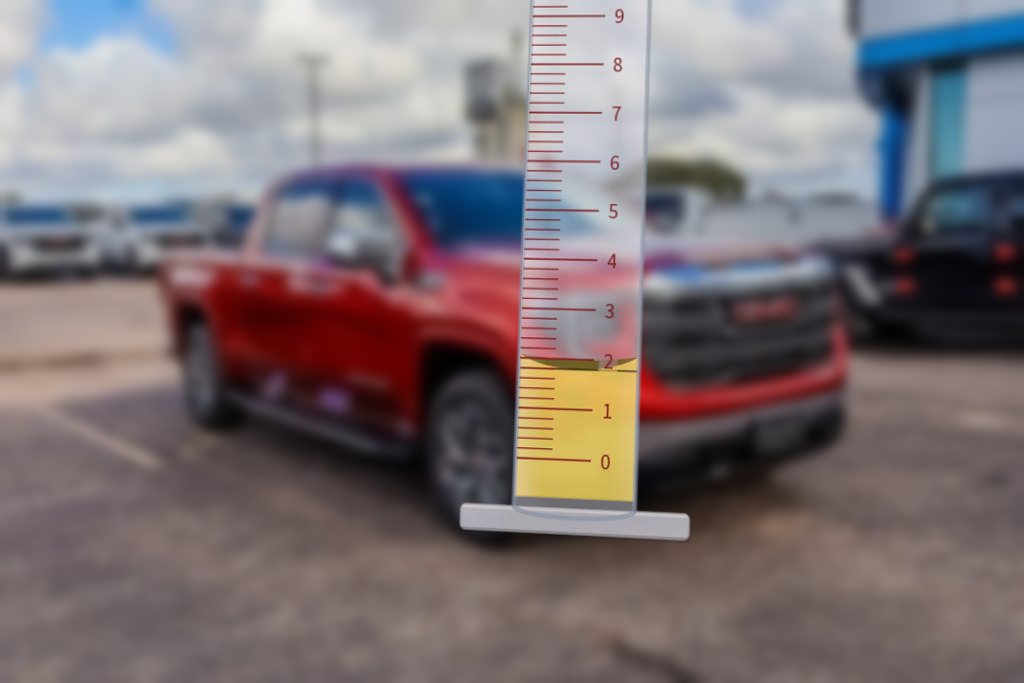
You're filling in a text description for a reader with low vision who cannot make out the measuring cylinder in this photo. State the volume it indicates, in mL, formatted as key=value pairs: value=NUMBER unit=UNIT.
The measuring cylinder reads value=1.8 unit=mL
